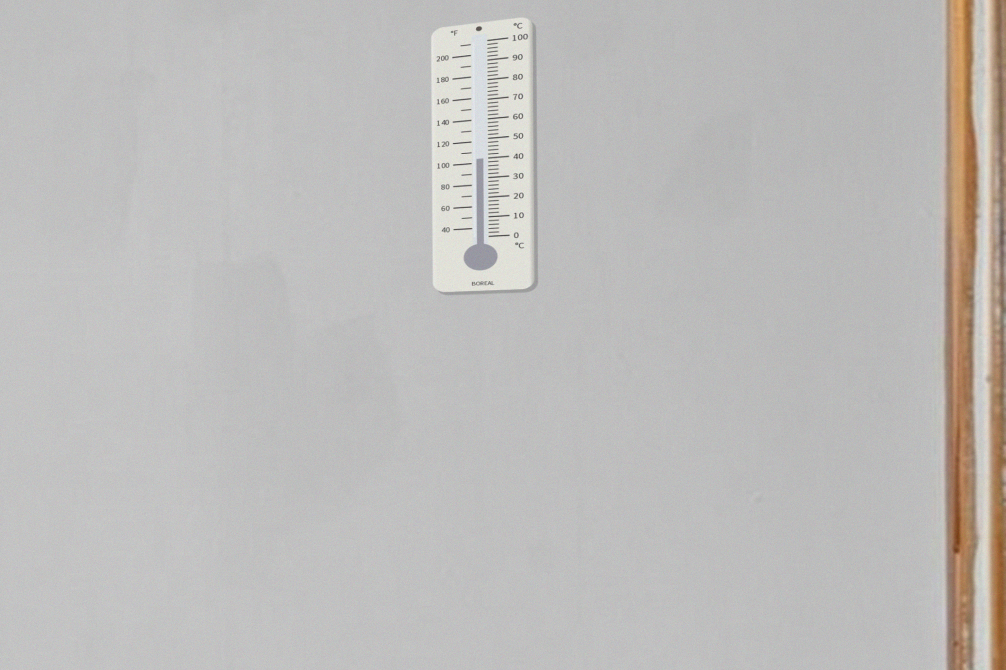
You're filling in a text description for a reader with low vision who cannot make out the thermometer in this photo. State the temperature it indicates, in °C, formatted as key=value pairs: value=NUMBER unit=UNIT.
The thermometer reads value=40 unit=°C
